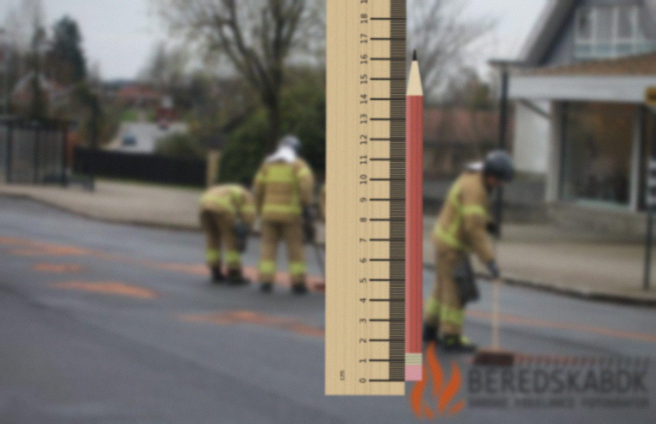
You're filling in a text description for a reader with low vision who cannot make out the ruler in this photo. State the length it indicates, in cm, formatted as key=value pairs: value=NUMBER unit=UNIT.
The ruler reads value=16.5 unit=cm
